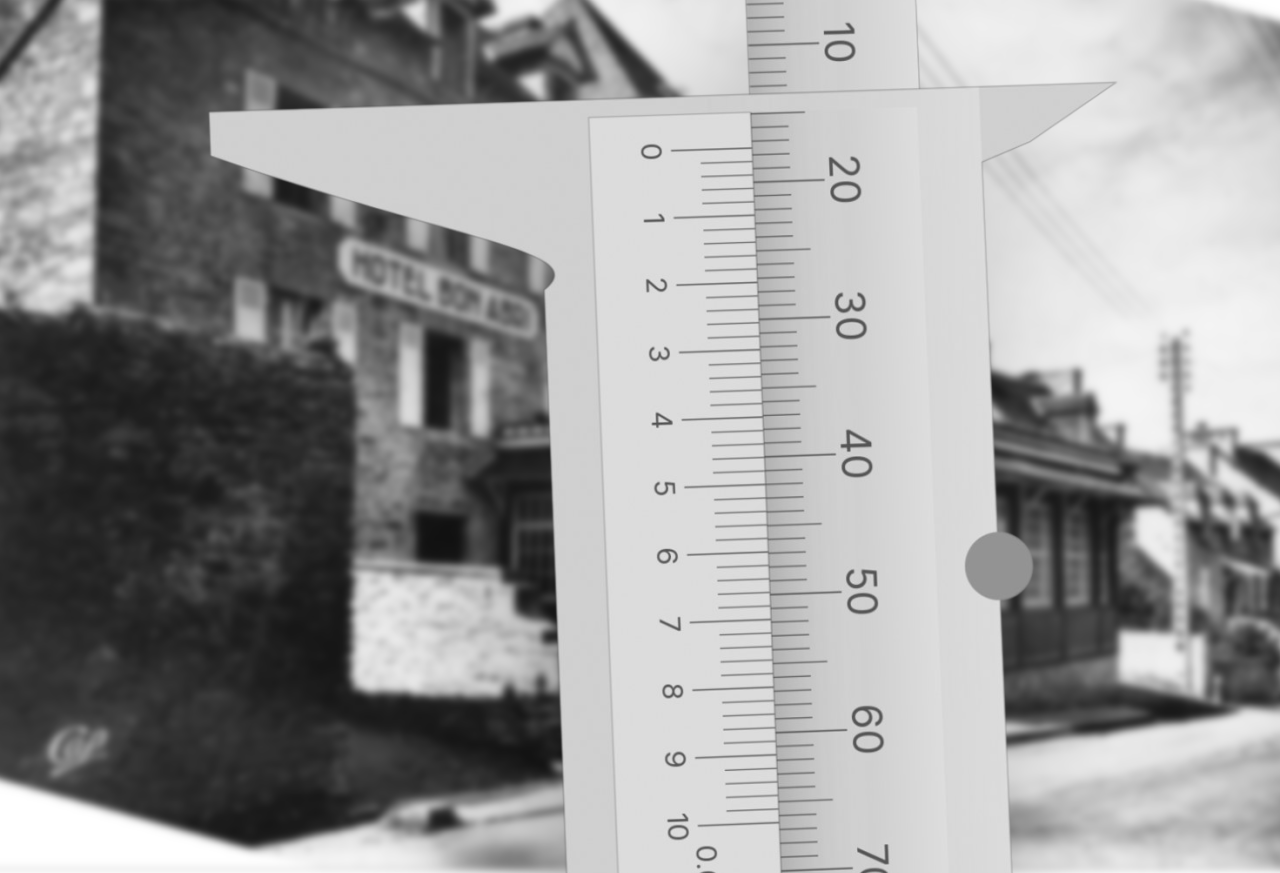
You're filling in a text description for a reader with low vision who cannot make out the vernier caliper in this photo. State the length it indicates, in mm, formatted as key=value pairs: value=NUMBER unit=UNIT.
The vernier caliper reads value=17.5 unit=mm
